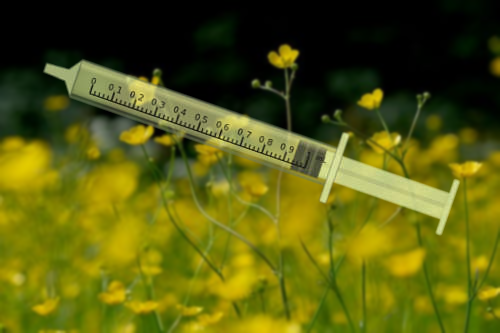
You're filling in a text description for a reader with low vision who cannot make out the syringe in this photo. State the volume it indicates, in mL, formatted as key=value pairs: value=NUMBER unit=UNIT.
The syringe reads value=0.94 unit=mL
